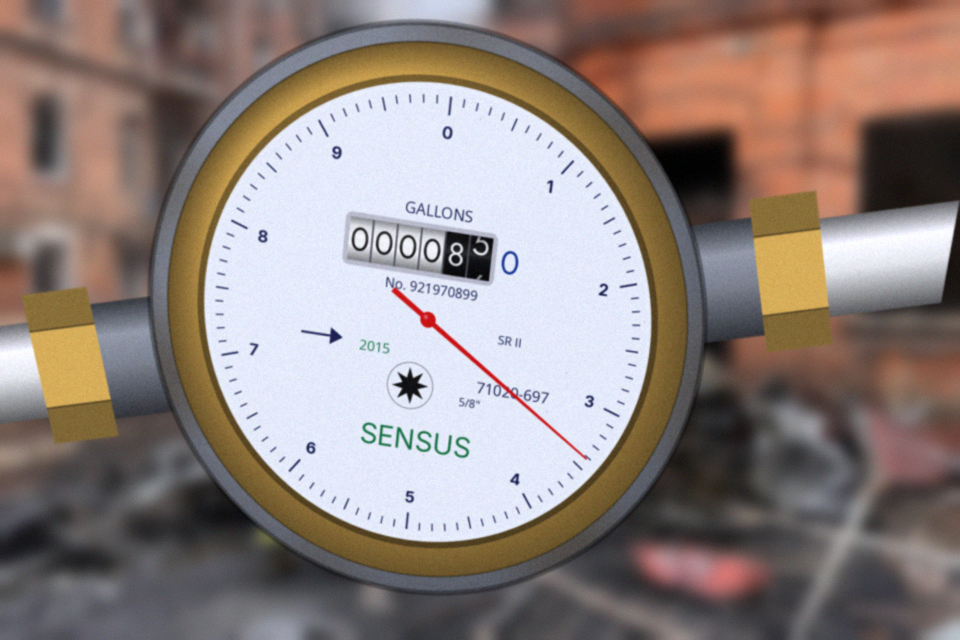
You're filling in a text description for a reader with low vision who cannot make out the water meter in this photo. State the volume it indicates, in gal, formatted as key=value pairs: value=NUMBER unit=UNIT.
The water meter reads value=853.4 unit=gal
